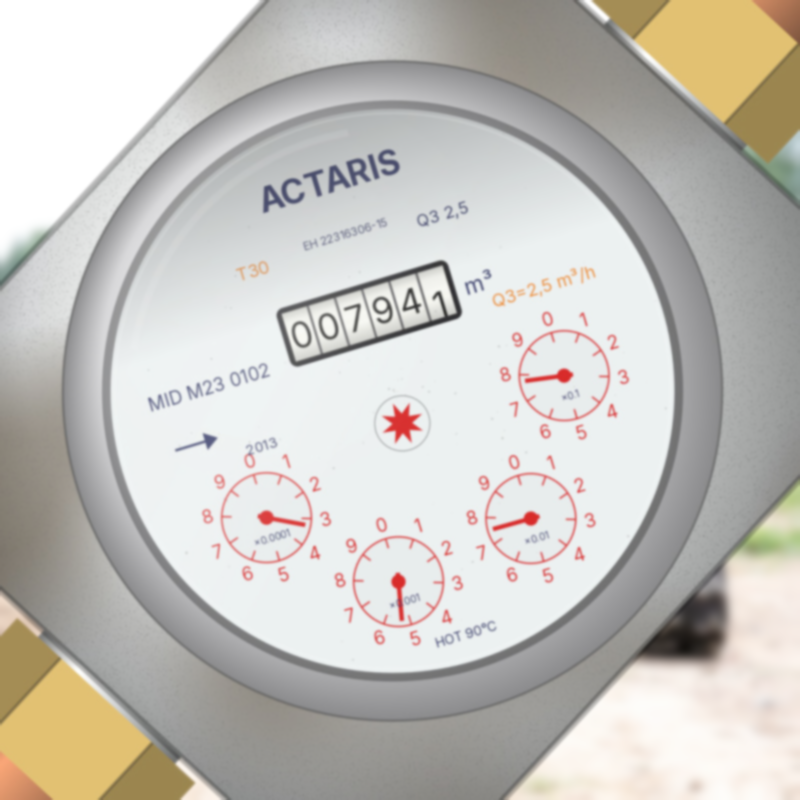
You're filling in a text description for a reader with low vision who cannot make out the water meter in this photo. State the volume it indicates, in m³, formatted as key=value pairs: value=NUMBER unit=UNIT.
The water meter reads value=7940.7753 unit=m³
